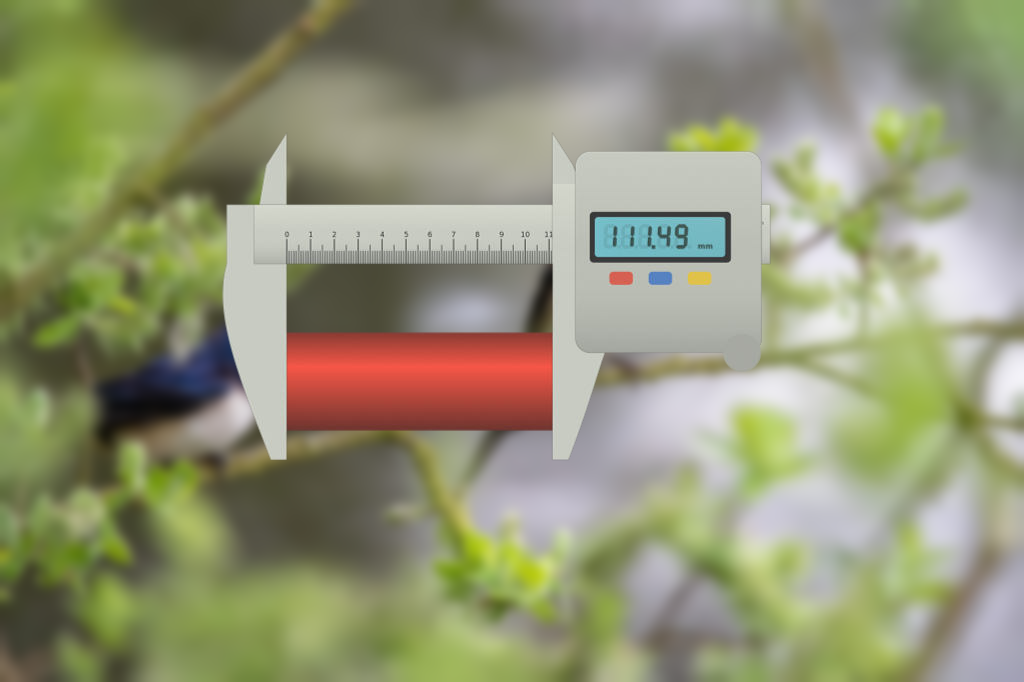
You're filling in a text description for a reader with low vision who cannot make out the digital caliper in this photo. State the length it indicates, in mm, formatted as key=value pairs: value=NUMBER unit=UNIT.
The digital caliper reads value=111.49 unit=mm
